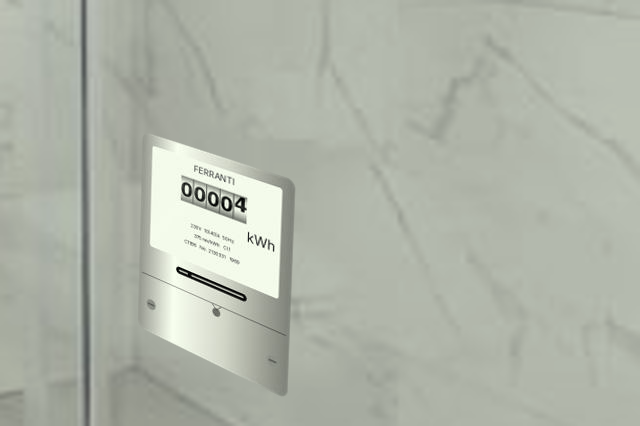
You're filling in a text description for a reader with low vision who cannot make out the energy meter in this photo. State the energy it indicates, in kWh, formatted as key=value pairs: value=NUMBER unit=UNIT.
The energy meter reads value=4 unit=kWh
